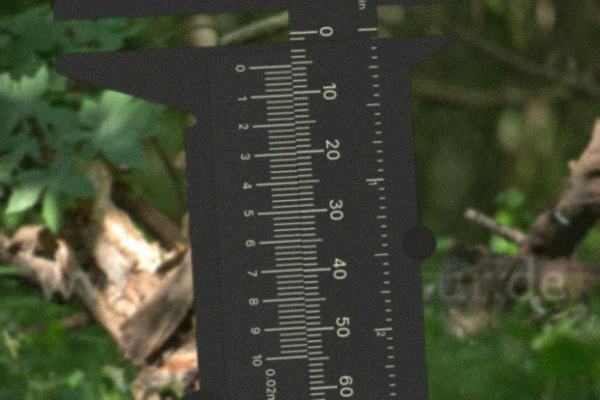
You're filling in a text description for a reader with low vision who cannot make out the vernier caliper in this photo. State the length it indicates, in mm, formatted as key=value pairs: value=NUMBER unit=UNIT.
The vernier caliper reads value=5.5 unit=mm
